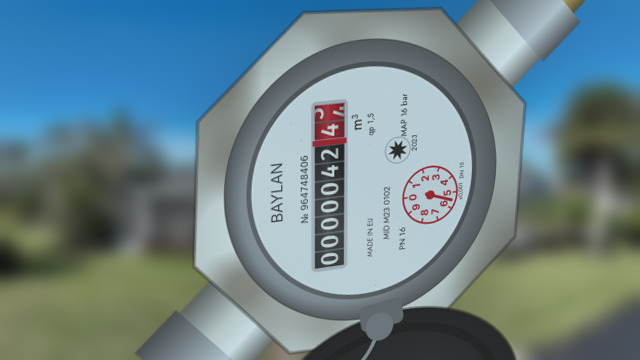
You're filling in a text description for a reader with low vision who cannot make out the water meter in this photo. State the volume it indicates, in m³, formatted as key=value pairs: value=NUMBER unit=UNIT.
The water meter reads value=42.435 unit=m³
